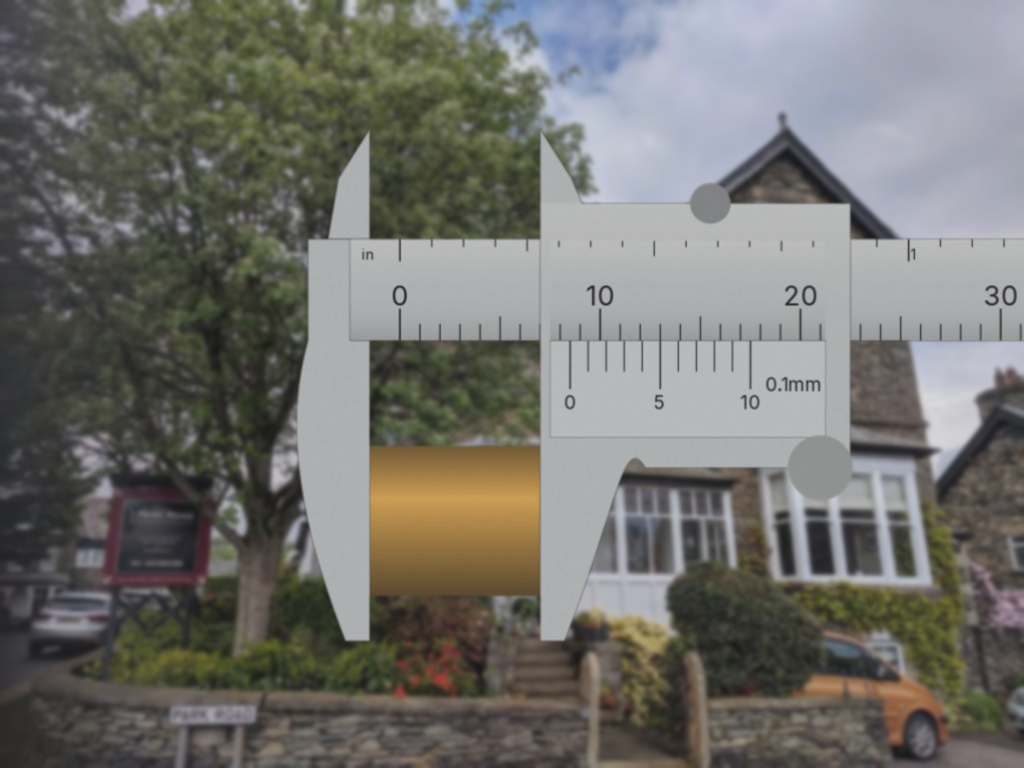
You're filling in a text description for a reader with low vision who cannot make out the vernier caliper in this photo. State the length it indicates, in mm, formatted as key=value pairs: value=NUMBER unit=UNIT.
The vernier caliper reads value=8.5 unit=mm
